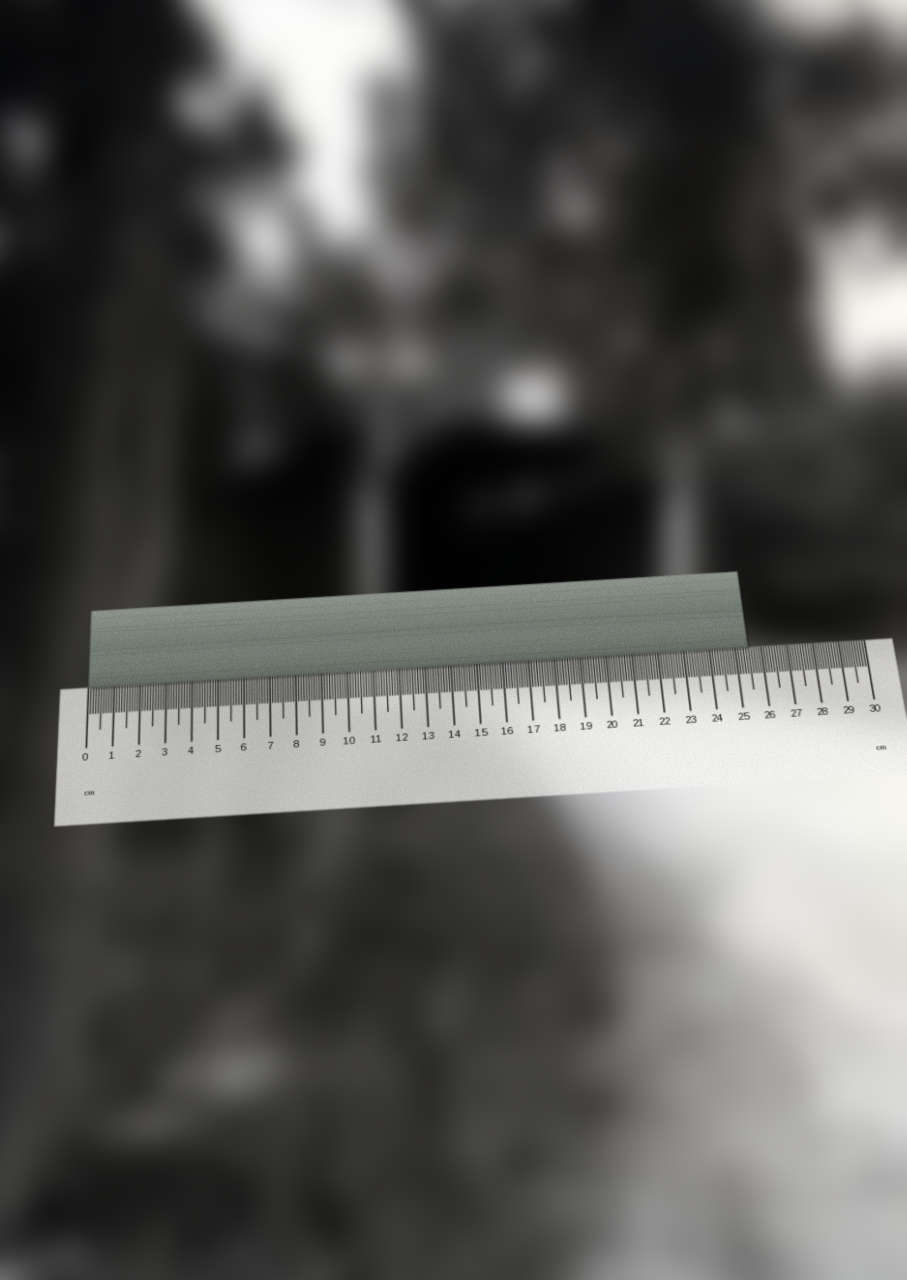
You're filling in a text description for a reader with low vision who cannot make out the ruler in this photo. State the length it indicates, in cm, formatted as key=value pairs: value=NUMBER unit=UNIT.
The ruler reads value=25.5 unit=cm
